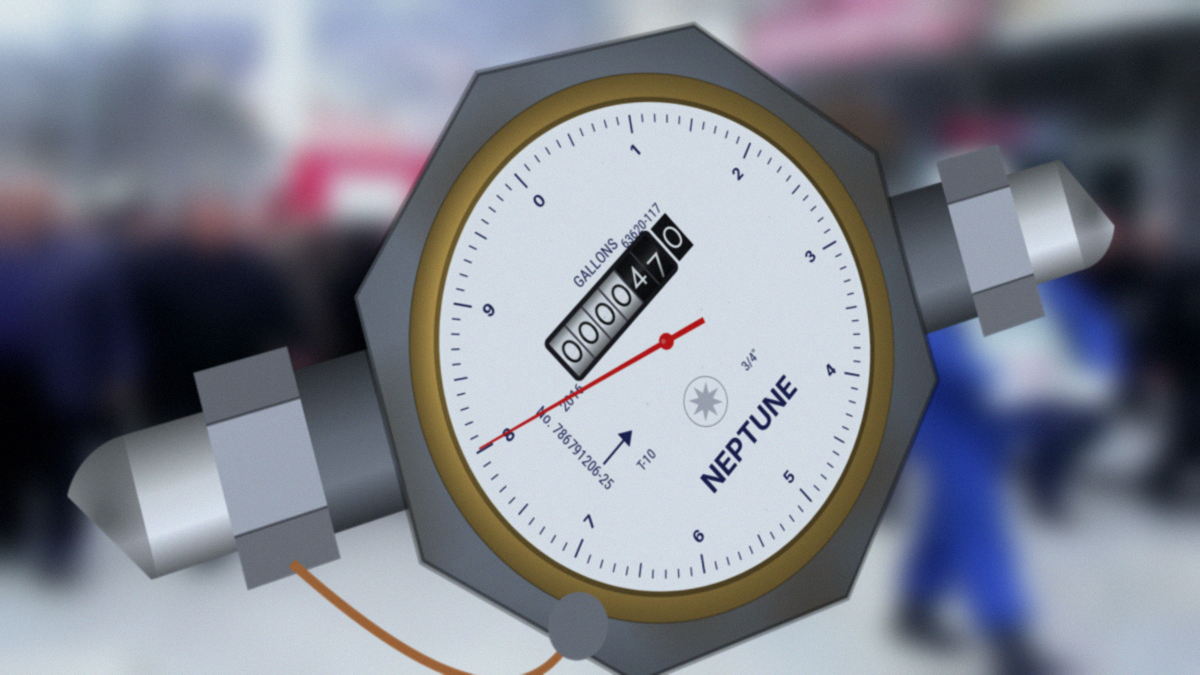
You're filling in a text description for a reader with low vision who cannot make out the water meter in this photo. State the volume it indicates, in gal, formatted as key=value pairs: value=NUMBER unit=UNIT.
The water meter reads value=468.0 unit=gal
